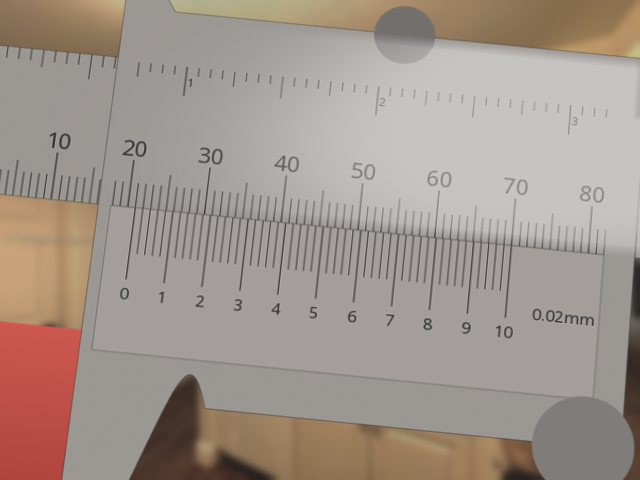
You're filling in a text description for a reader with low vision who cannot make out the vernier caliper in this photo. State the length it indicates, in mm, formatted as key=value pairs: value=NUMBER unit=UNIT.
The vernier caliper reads value=21.0 unit=mm
